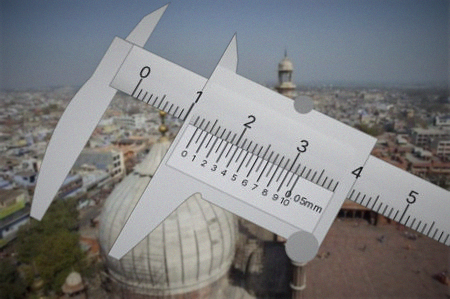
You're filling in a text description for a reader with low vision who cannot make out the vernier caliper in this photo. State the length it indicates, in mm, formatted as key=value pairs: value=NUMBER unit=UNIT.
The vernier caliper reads value=12.8 unit=mm
